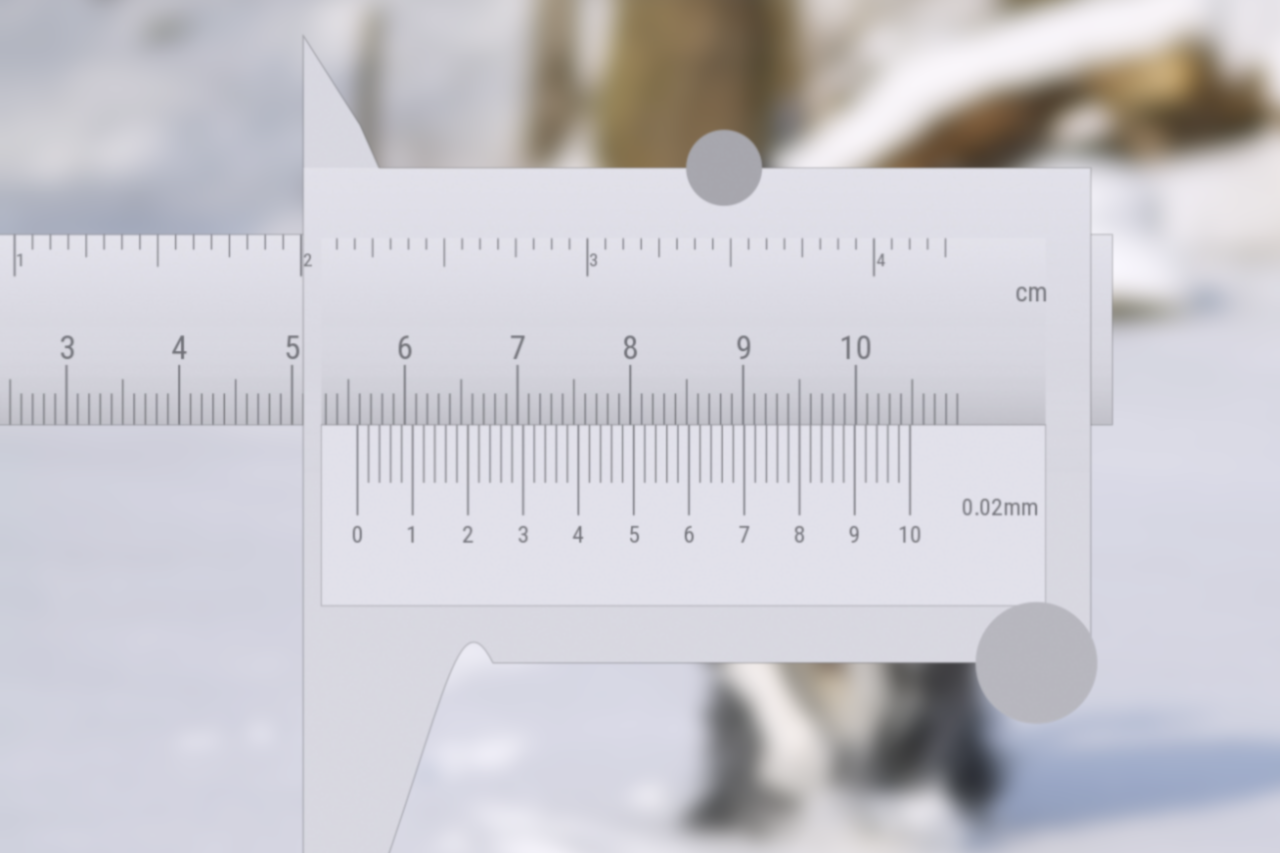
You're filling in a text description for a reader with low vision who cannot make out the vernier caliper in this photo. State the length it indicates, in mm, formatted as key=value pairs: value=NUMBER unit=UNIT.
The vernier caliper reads value=55.8 unit=mm
